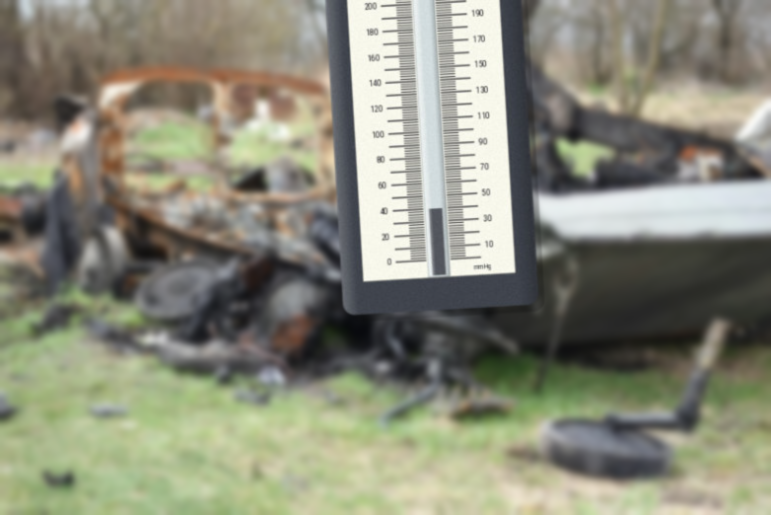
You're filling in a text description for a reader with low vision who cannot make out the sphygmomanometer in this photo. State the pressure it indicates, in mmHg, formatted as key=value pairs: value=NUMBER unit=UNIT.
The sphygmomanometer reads value=40 unit=mmHg
